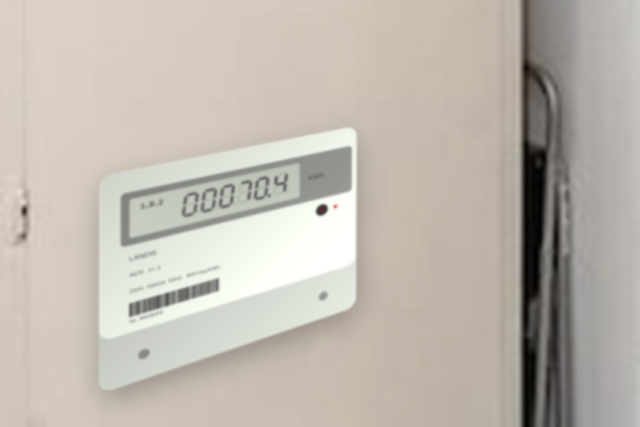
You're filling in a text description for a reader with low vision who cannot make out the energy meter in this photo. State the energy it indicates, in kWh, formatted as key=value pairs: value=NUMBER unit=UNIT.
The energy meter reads value=70.4 unit=kWh
